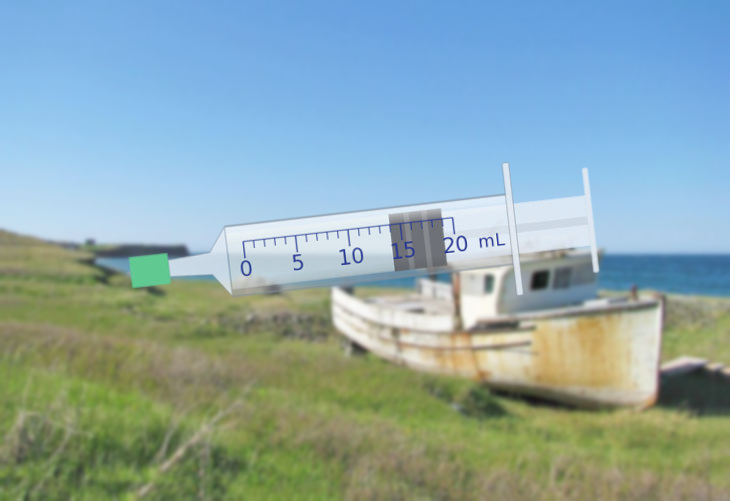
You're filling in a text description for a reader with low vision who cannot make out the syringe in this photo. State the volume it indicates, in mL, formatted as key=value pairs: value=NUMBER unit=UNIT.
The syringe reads value=14 unit=mL
